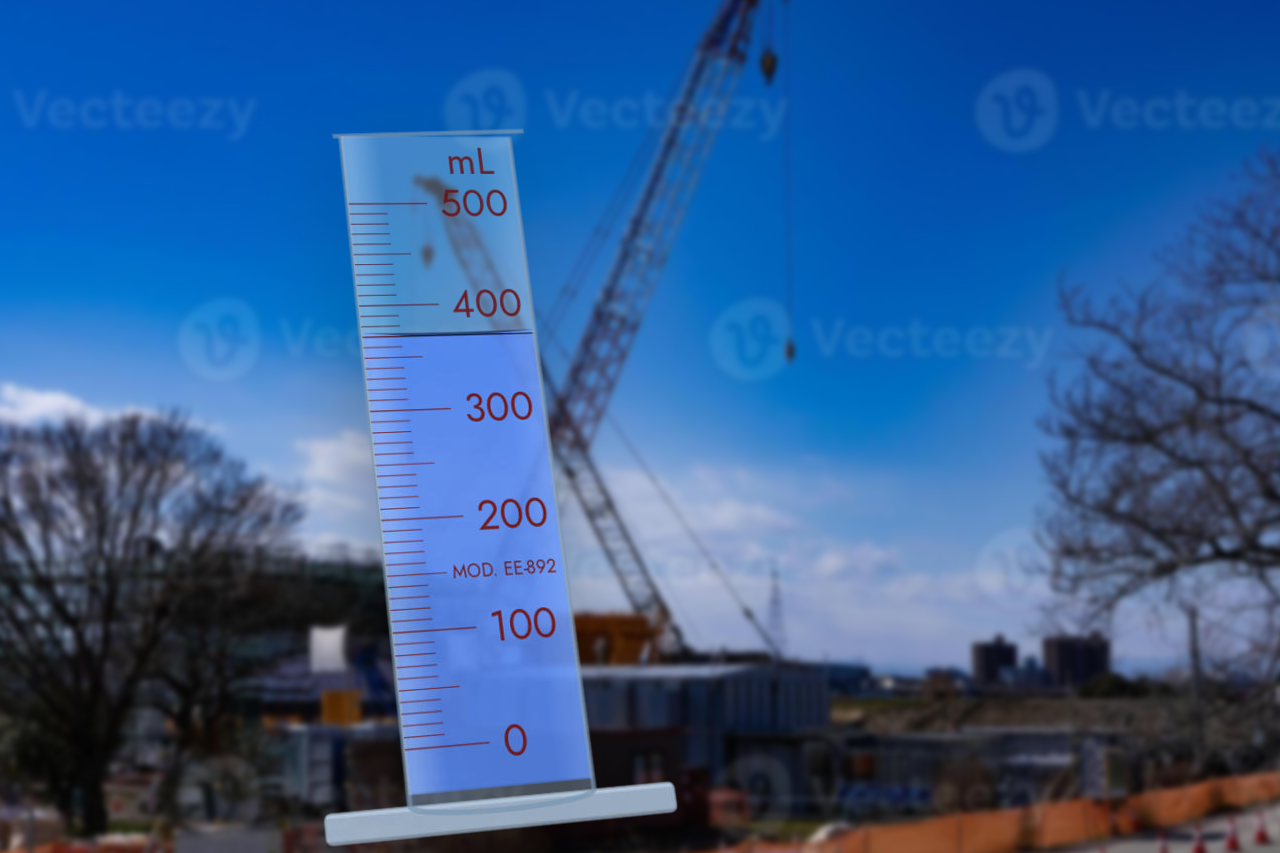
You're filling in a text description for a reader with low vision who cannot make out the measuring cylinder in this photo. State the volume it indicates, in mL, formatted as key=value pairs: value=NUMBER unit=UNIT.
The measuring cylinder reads value=370 unit=mL
